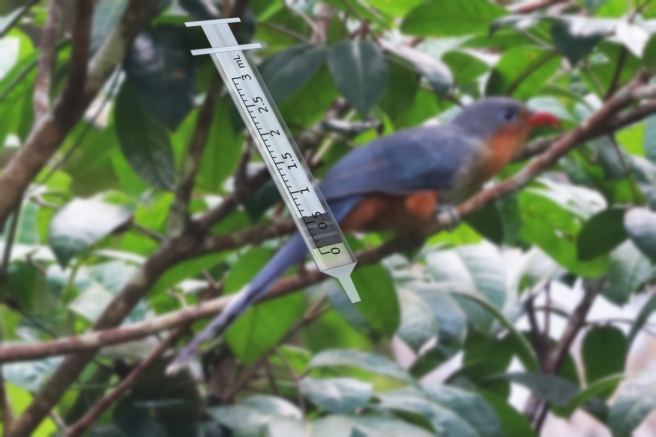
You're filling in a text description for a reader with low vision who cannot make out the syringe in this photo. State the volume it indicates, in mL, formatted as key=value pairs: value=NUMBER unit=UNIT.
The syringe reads value=0.1 unit=mL
